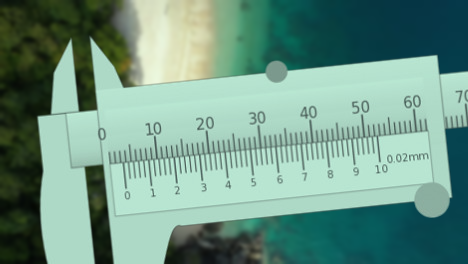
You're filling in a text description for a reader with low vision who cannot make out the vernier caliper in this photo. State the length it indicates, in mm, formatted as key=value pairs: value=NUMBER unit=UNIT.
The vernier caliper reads value=3.5 unit=mm
